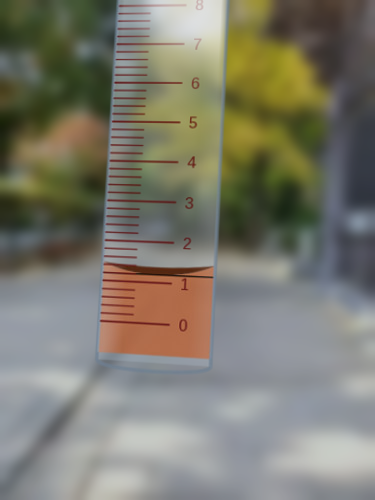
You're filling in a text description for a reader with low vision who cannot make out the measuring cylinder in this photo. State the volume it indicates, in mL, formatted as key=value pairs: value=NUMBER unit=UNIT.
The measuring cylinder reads value=1.2 unit=mL
